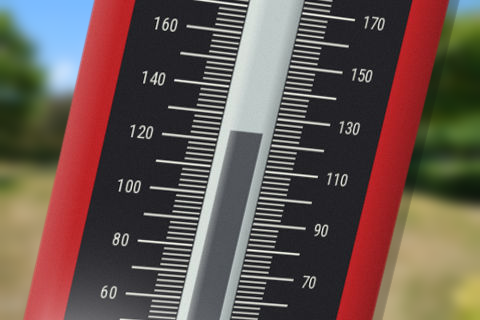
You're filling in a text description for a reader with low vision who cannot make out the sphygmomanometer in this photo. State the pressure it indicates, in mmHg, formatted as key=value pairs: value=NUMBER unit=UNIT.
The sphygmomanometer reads value=124 unit=mmHg
